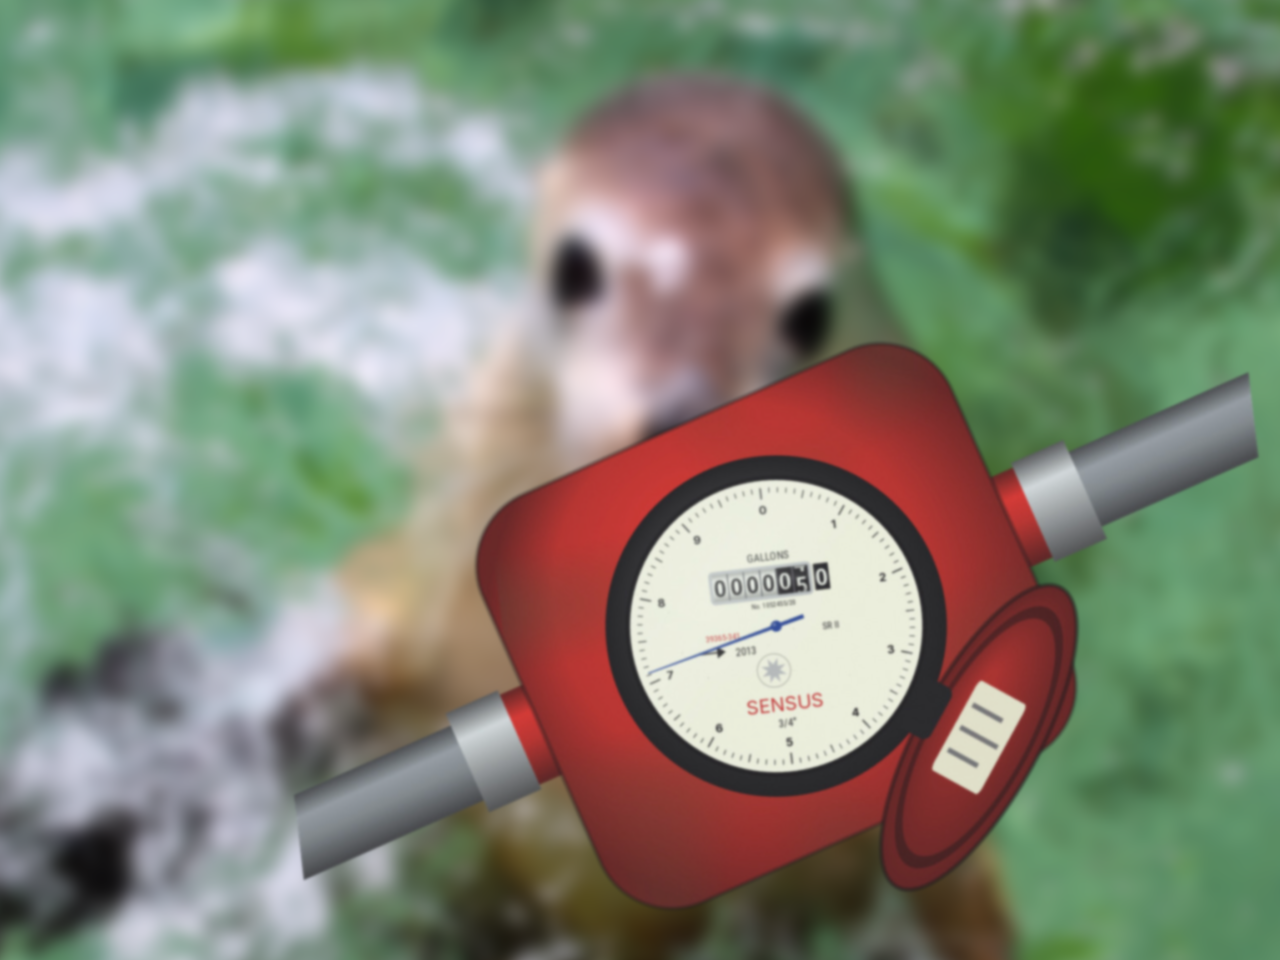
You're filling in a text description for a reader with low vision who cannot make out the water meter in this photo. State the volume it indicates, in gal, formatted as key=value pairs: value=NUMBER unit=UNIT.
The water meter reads value=47.1 unit=gal
